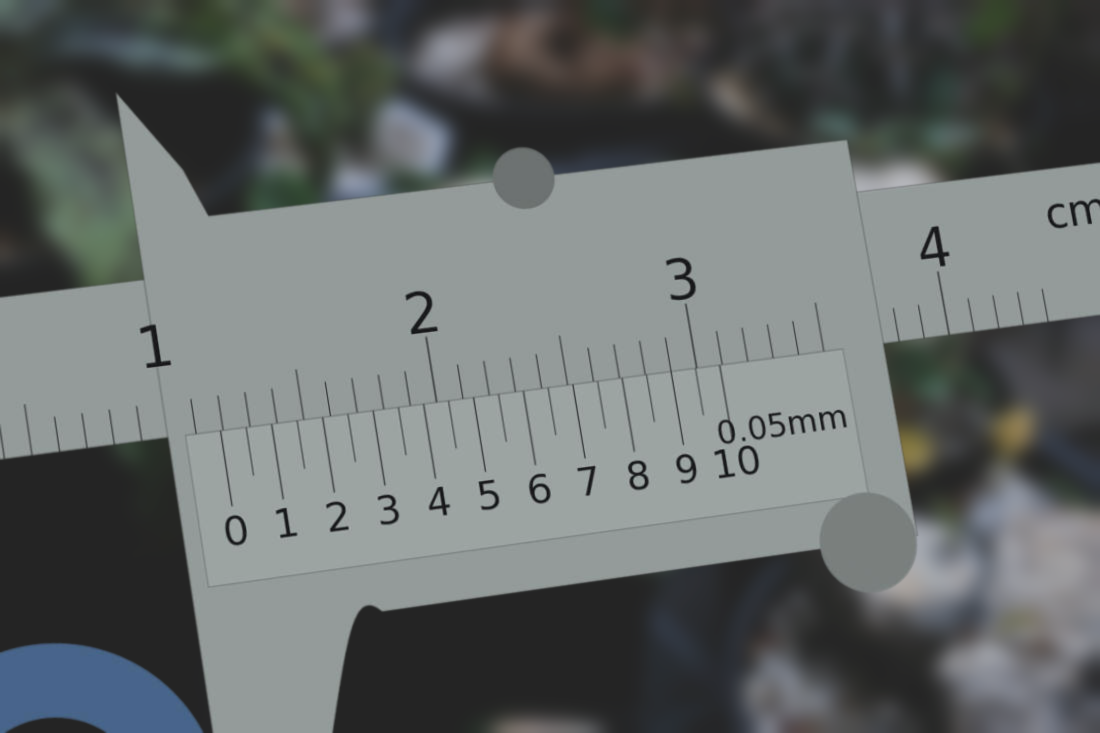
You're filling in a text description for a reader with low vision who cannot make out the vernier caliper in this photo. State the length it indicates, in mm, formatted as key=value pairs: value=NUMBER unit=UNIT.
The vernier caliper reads value=11.9 unit=mm
